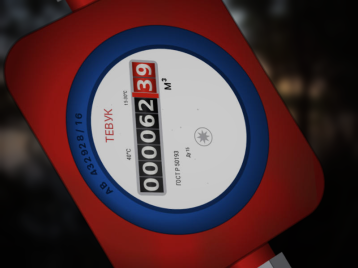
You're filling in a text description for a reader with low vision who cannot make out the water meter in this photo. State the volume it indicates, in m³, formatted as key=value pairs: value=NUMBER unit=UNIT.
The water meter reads value=62.39 unit=m³
